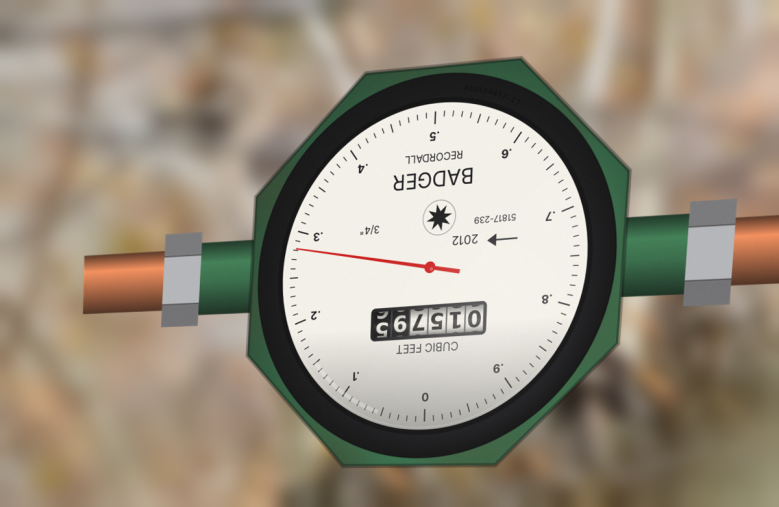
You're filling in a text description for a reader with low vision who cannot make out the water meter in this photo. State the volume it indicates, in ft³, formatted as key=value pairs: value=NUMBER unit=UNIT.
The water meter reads value=15795.28 unit=ft³
